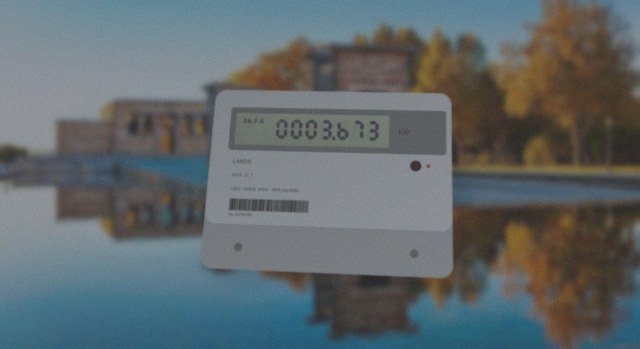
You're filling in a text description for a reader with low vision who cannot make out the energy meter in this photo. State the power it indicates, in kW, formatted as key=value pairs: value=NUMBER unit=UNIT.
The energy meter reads value=3.673 unit=kW
